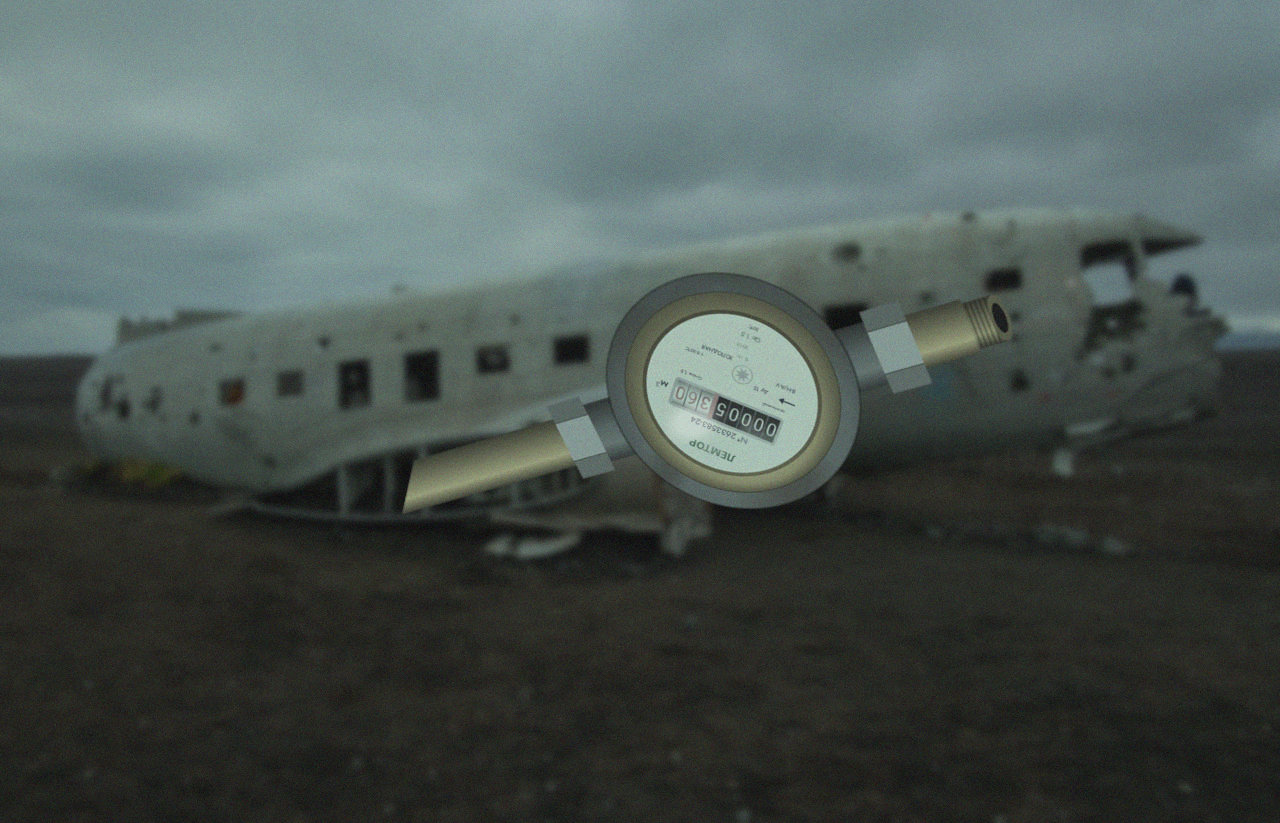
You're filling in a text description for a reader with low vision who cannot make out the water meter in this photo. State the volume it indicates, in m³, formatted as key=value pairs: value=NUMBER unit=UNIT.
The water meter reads value=5.360 unit=m³
